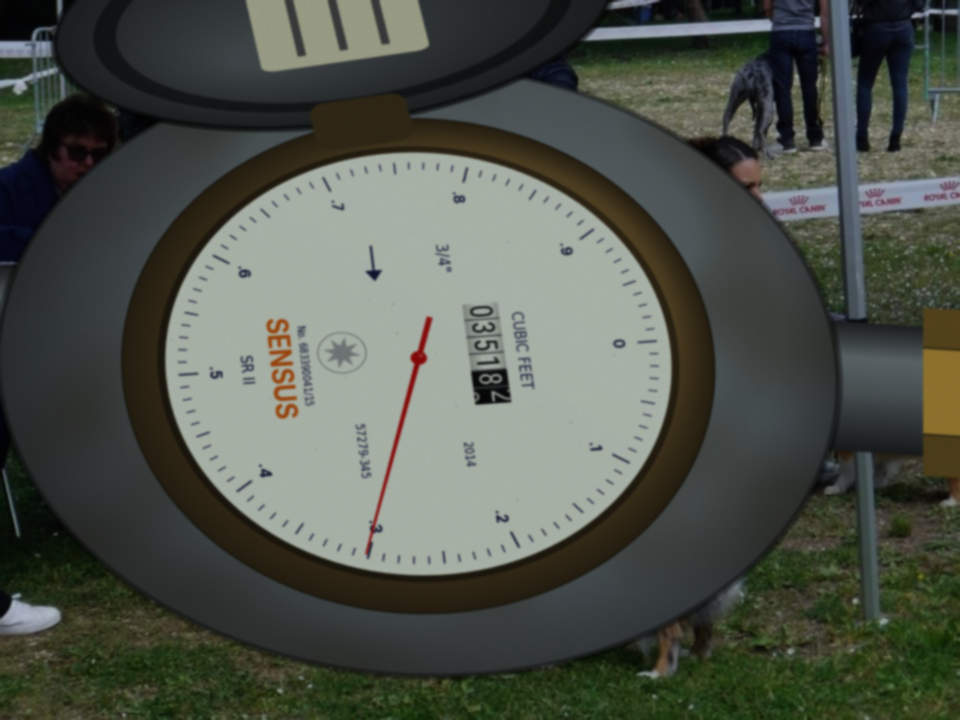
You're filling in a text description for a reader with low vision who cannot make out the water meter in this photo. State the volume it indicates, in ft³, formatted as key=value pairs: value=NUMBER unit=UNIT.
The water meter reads value=35182.30 unit=ft³
